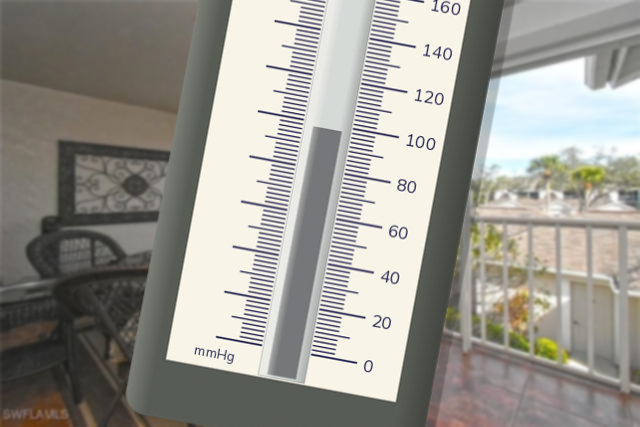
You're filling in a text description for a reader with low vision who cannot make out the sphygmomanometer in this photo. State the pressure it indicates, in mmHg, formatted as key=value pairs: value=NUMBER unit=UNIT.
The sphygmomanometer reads value=98 unit=mmHg
